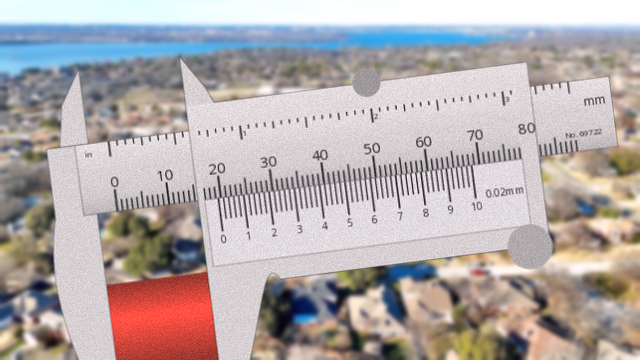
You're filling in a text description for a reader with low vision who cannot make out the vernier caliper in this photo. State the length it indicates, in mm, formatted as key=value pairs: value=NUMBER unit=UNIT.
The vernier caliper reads value=19.5 unit=mm
